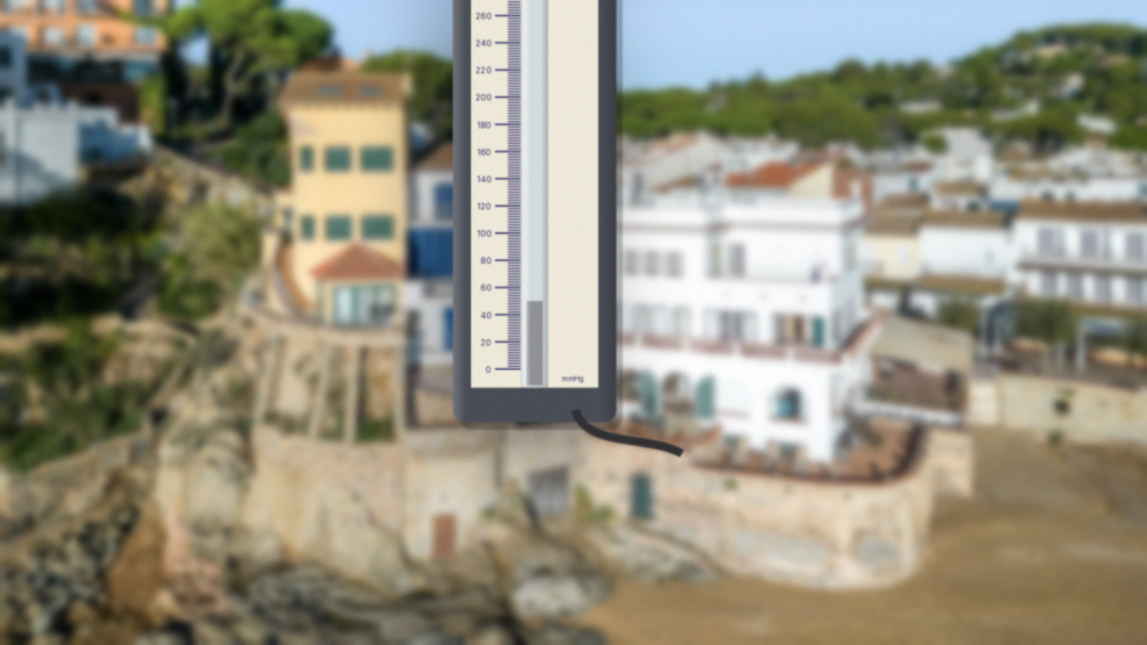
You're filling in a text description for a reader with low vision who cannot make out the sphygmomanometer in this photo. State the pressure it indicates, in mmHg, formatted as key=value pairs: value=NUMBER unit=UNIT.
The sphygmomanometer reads value=50 unit=mmHg
